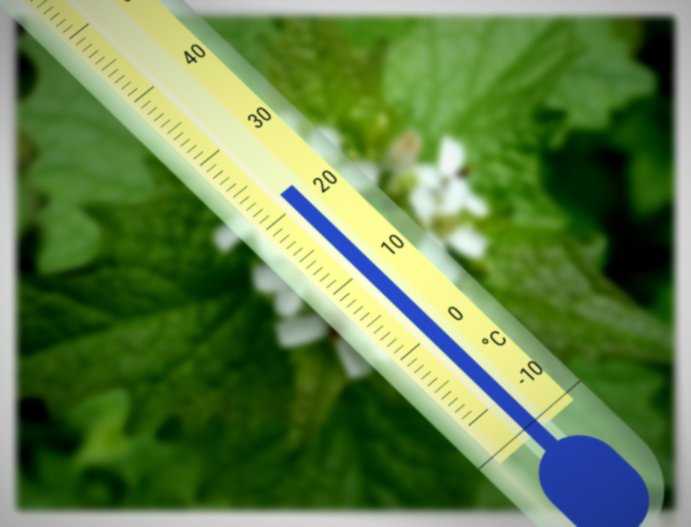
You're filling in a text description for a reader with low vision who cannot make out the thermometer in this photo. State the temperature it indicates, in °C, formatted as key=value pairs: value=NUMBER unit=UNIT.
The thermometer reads value=22 unit=°C
